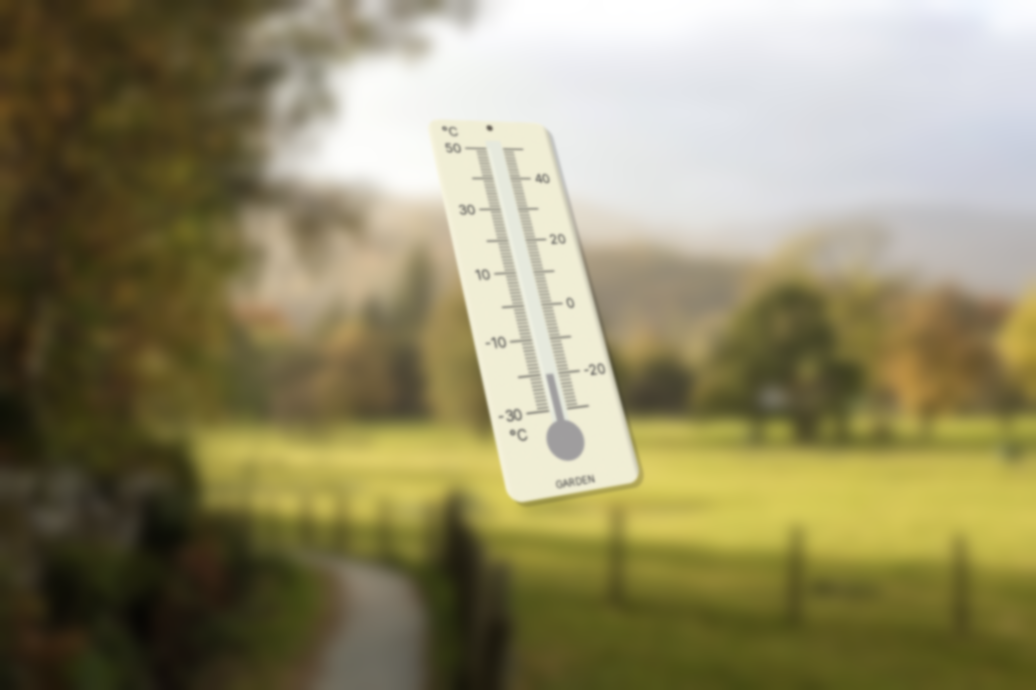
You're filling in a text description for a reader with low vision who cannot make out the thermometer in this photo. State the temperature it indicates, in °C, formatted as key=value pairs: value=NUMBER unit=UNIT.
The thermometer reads value=-20 unit=°C
